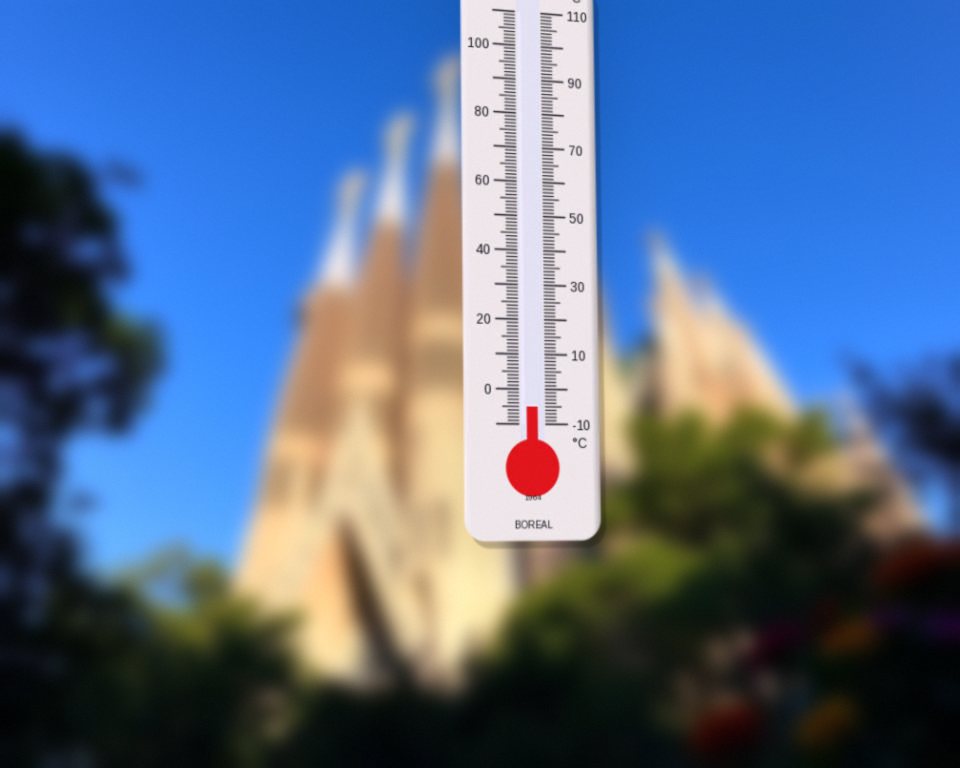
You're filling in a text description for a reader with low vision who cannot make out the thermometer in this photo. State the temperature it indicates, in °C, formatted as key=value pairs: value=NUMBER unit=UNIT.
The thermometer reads value=-5 unit=°C
